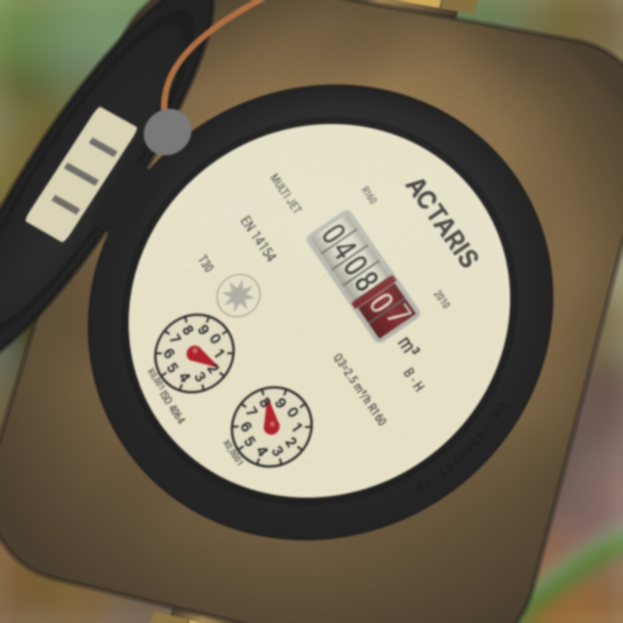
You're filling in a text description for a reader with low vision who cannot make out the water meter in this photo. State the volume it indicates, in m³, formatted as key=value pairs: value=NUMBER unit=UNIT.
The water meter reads value=408.0718 unit=m³
